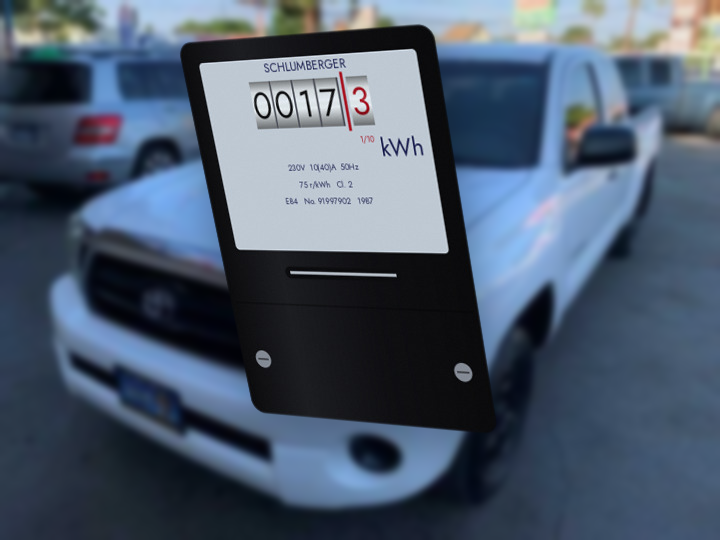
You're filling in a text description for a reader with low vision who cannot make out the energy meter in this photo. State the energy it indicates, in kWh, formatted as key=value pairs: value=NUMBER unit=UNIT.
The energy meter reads value=17.3 unit=kWh
